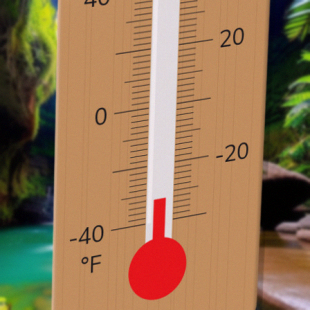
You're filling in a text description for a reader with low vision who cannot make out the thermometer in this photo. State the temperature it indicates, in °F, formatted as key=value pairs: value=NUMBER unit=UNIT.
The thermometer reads value=-32 unit=°F
